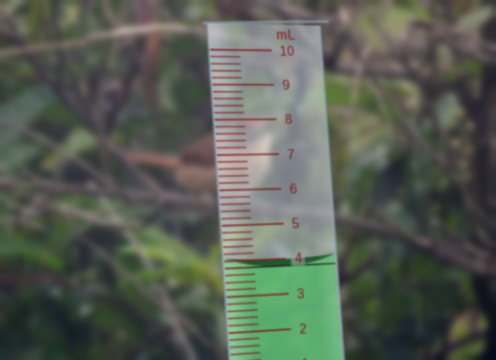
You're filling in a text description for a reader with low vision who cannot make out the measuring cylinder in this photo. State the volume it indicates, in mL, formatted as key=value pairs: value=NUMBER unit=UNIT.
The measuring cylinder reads value=3.8 unit=mL
